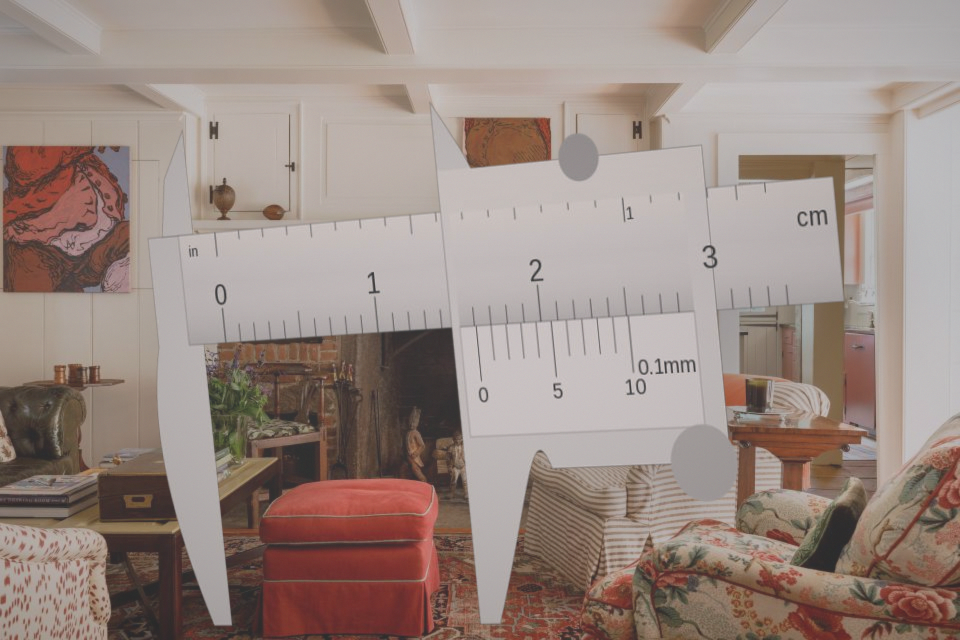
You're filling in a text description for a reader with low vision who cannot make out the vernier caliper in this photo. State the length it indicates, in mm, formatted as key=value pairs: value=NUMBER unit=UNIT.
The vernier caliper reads value=16.1 unit=mm
